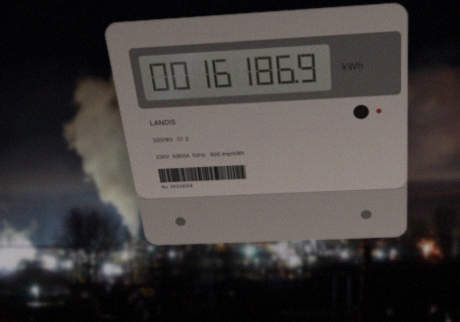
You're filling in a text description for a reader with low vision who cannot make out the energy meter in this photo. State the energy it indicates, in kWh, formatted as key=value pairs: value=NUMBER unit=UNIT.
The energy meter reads value=16186.9 unit=kWh
